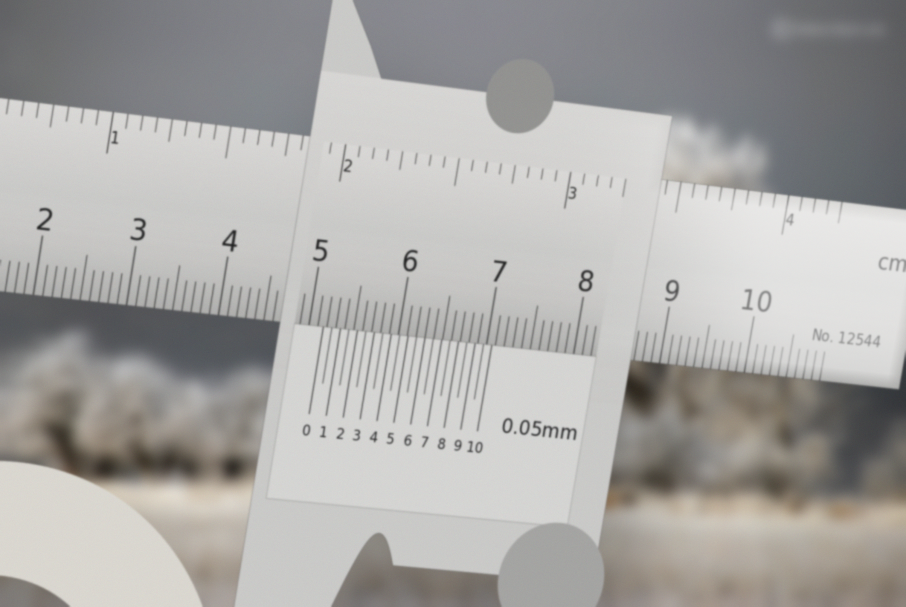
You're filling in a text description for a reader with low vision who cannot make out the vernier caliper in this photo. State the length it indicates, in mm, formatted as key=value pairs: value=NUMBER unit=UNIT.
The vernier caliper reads value=51.6 unit=mm
